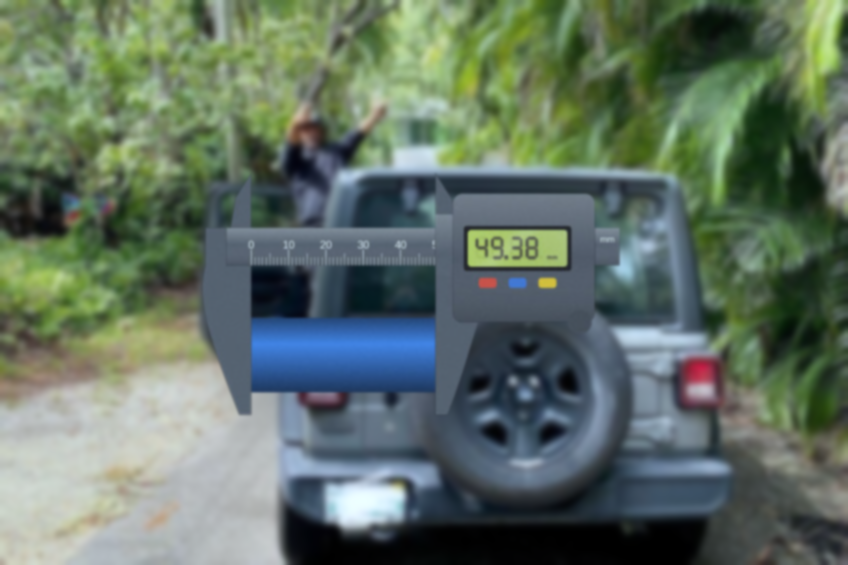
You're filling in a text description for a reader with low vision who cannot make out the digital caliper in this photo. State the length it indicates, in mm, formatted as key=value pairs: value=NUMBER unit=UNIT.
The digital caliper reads value=49.38 unit=mm
